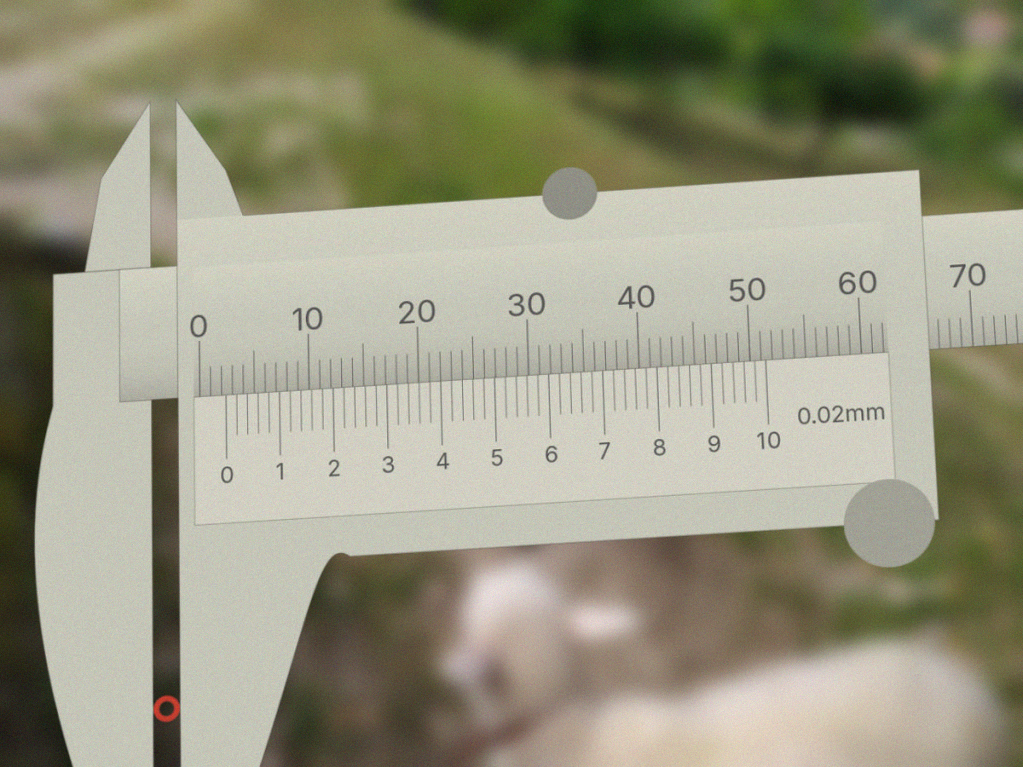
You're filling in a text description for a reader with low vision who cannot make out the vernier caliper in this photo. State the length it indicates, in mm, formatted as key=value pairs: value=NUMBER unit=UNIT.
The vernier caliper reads value=2.4 unit=mm
